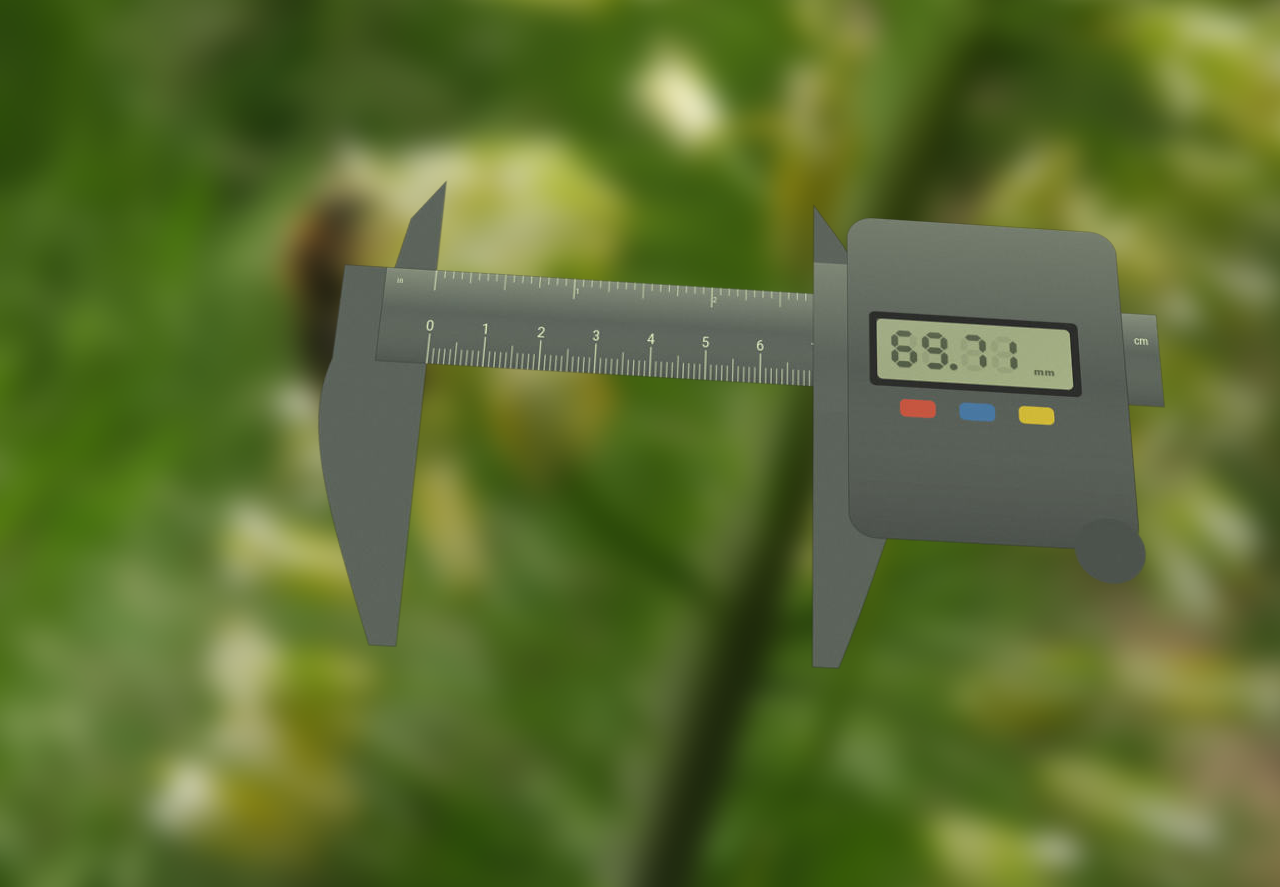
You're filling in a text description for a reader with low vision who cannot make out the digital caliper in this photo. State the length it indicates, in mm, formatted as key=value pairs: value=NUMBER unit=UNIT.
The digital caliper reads value=69.71 unit=mm
